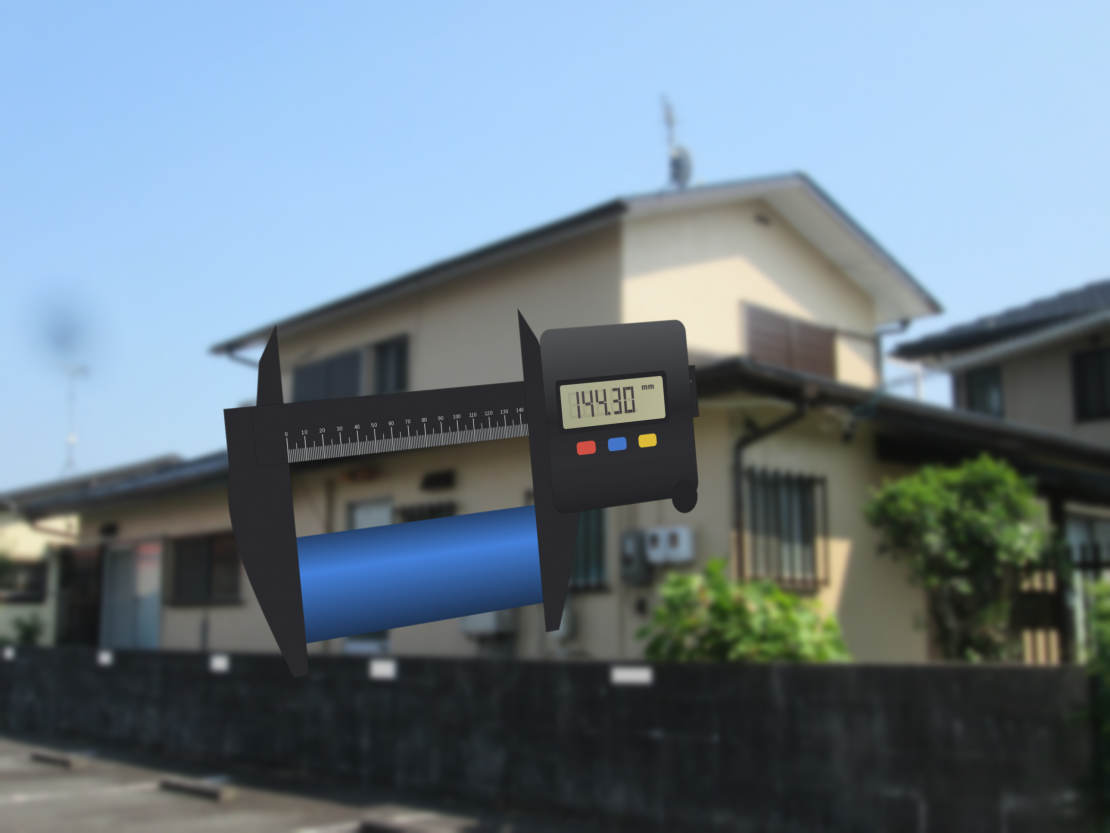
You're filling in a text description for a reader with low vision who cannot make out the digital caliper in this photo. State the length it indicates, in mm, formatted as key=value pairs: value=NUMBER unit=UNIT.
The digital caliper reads value=144.30 unit=mm
